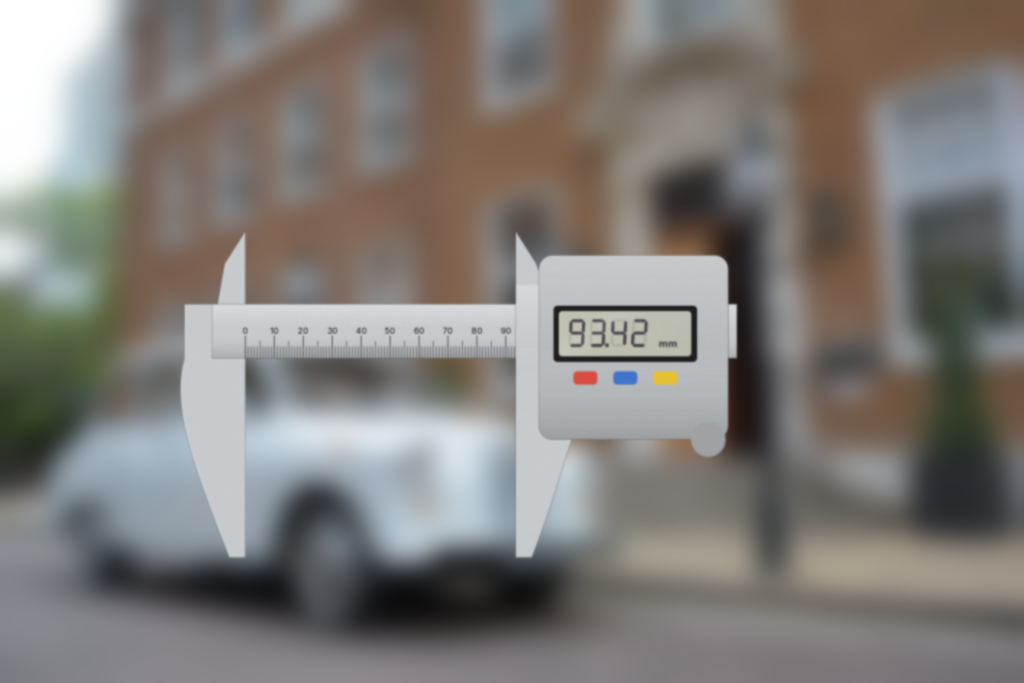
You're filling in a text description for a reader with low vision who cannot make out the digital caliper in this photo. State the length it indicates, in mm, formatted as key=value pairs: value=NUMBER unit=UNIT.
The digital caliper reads value=93.42 unit=mm
